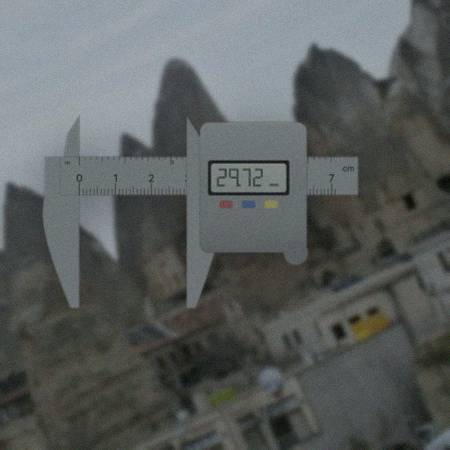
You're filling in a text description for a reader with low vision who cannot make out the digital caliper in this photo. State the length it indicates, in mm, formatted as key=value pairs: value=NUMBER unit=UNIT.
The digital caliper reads value=29.72 unit=mm
